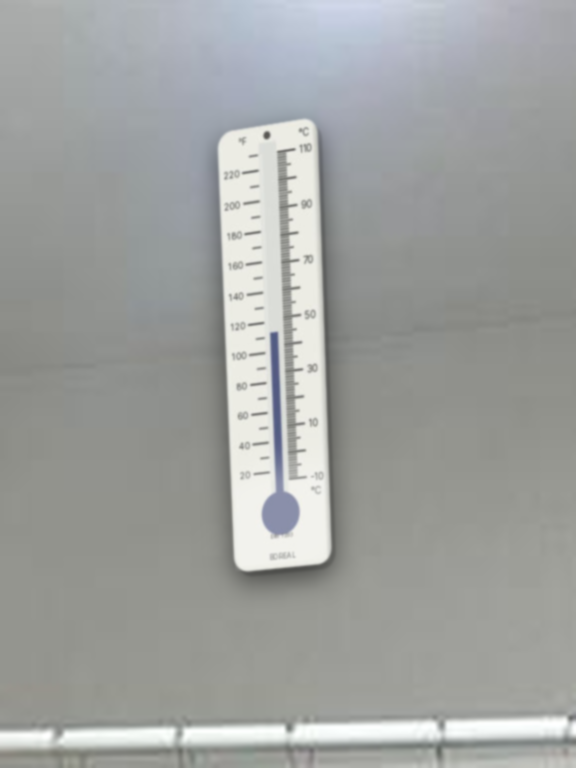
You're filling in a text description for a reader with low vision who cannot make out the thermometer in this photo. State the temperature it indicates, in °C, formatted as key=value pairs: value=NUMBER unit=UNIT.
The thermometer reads value=45 unit=°C
